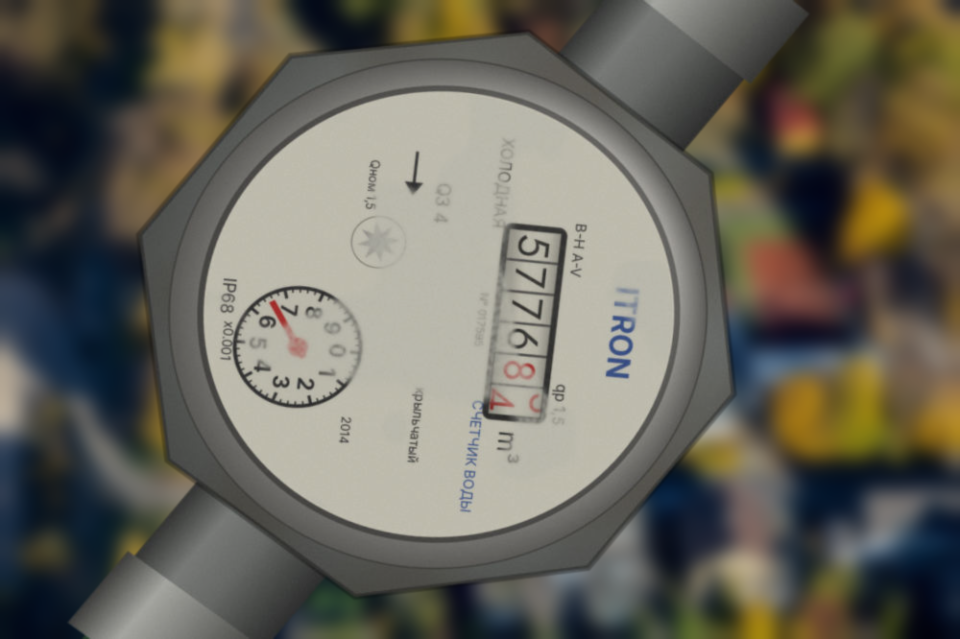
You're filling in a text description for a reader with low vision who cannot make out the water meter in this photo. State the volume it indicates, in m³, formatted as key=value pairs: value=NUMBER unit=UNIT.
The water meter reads value=5776.836 unit=m³
